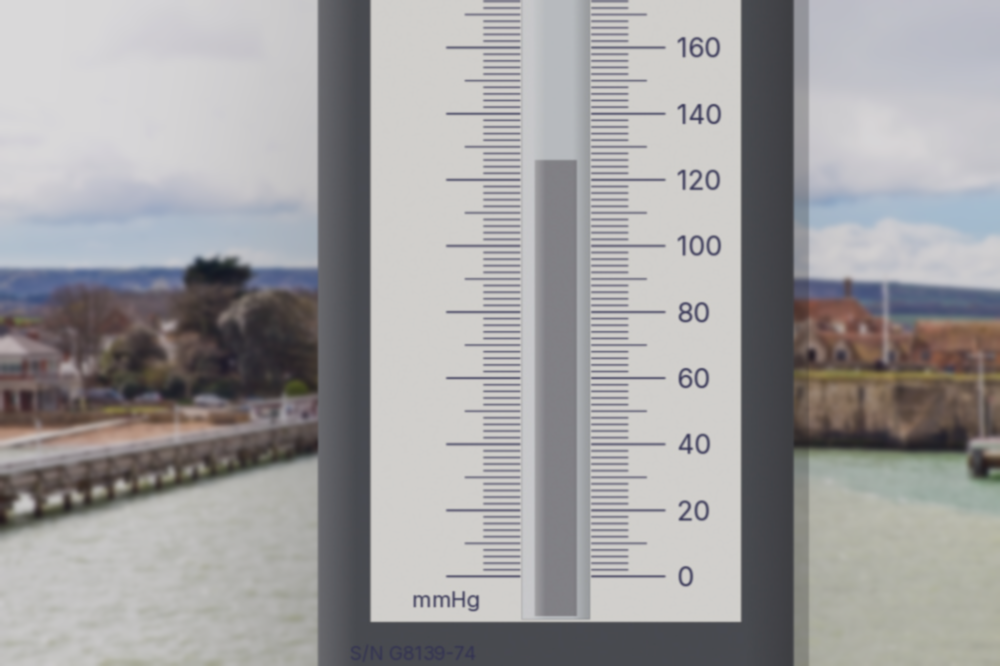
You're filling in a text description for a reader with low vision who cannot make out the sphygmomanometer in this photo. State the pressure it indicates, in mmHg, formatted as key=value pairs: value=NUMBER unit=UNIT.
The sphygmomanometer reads value=126 unit=mmHg
